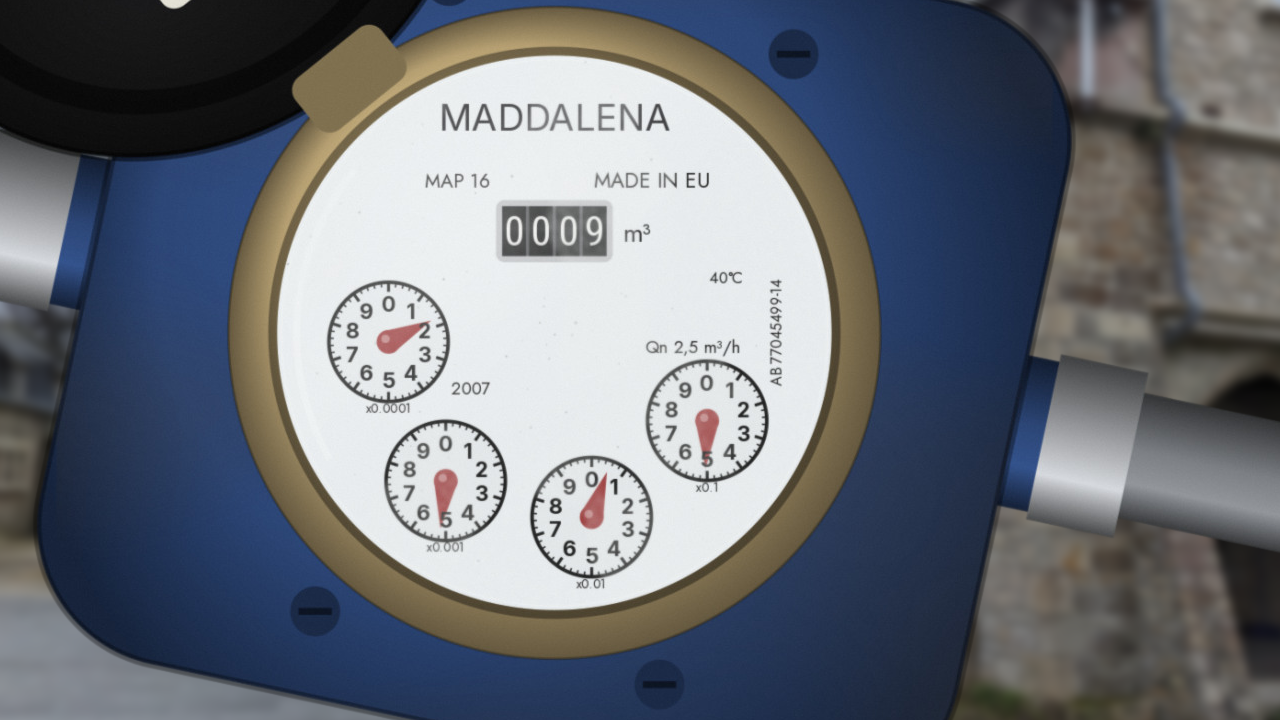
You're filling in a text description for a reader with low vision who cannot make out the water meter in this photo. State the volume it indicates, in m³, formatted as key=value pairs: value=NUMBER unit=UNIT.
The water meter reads value=9.5051 unit=m³
